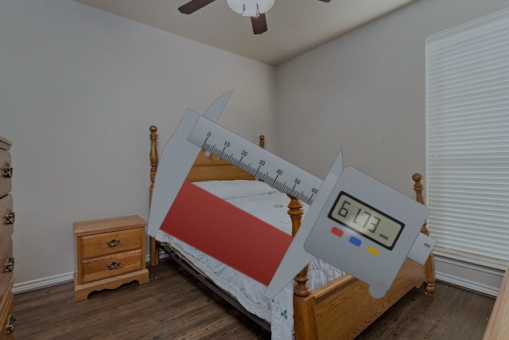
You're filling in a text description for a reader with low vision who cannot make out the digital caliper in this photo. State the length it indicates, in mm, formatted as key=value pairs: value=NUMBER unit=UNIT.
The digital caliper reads value=61.73 unit=mm
